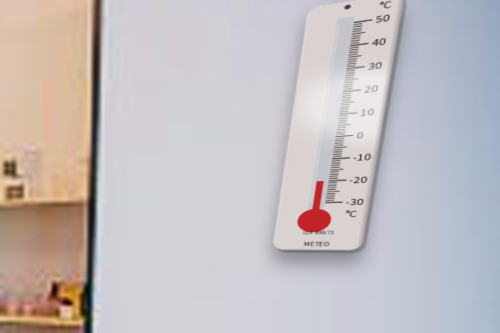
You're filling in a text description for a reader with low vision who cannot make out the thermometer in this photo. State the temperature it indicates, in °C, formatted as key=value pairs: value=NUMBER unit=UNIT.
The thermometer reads value=-20 unit=°C
